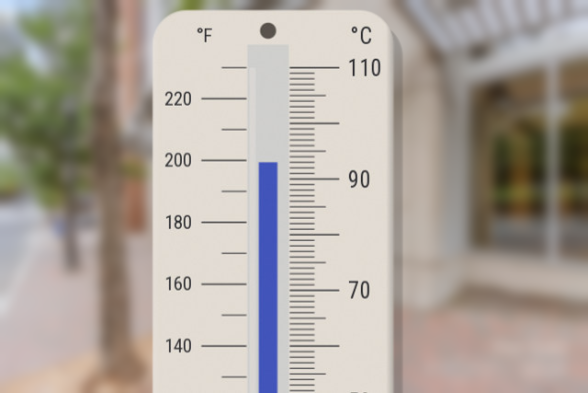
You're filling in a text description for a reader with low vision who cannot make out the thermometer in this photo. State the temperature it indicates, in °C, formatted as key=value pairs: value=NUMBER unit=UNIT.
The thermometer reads value=93 unit=°C
